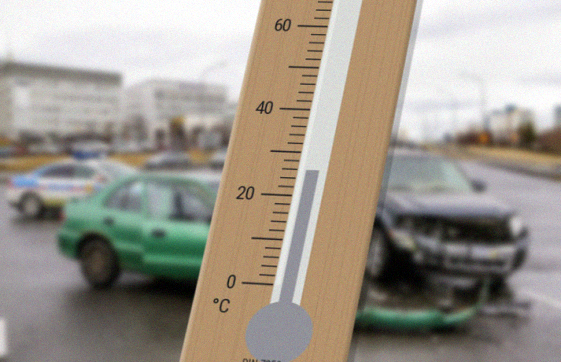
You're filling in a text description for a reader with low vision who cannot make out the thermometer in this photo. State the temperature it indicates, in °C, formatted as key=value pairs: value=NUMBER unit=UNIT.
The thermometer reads value=26 unit=°C
